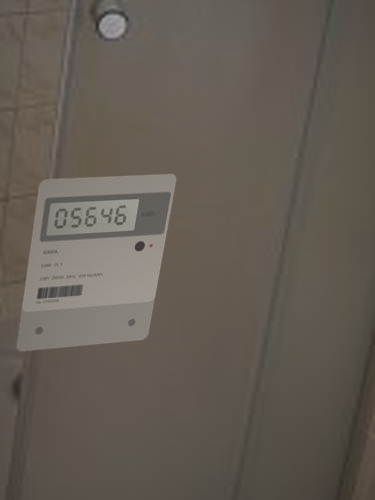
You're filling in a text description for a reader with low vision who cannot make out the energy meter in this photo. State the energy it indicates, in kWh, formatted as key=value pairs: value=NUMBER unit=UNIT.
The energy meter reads value=5646 unit=kWh
